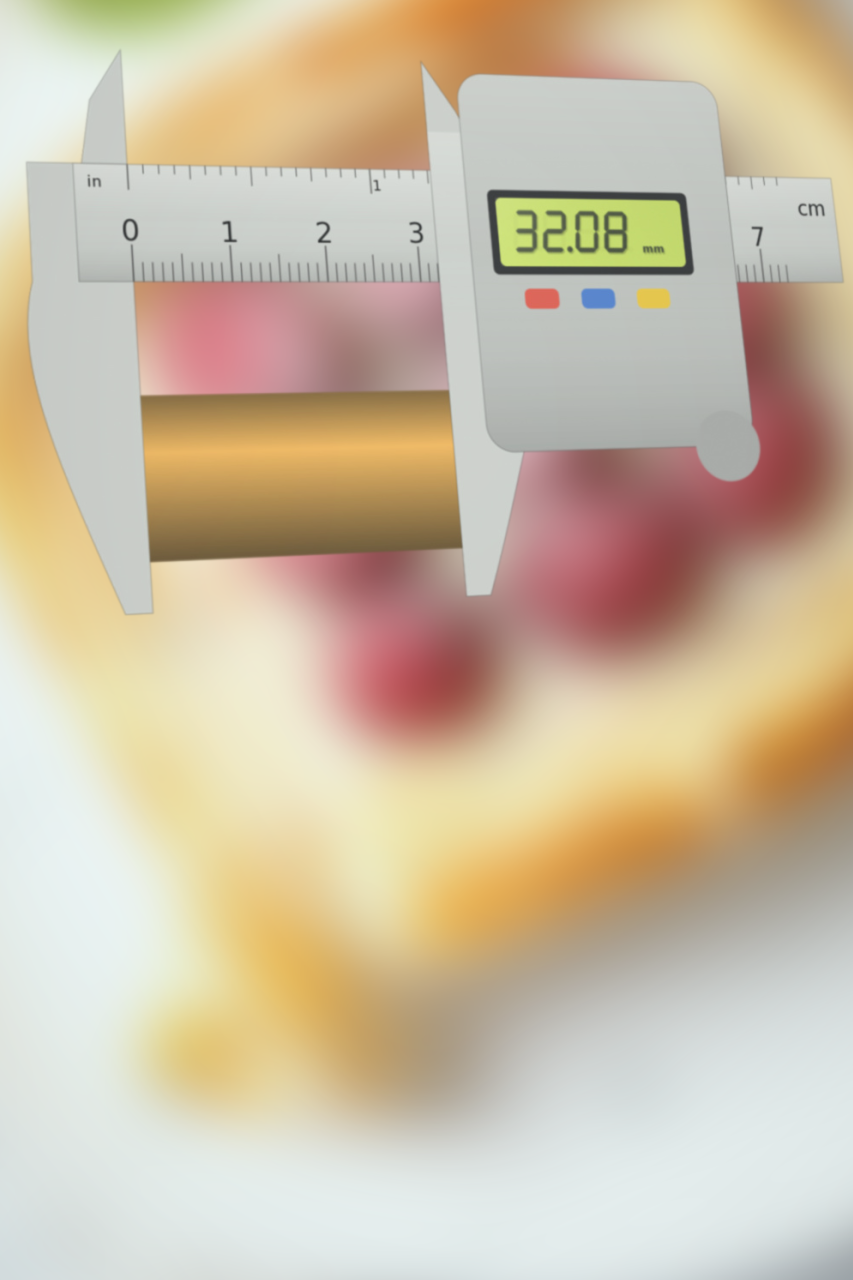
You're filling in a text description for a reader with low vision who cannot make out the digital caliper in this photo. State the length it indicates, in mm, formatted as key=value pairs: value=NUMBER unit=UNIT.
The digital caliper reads value=32.08 unit=mm
